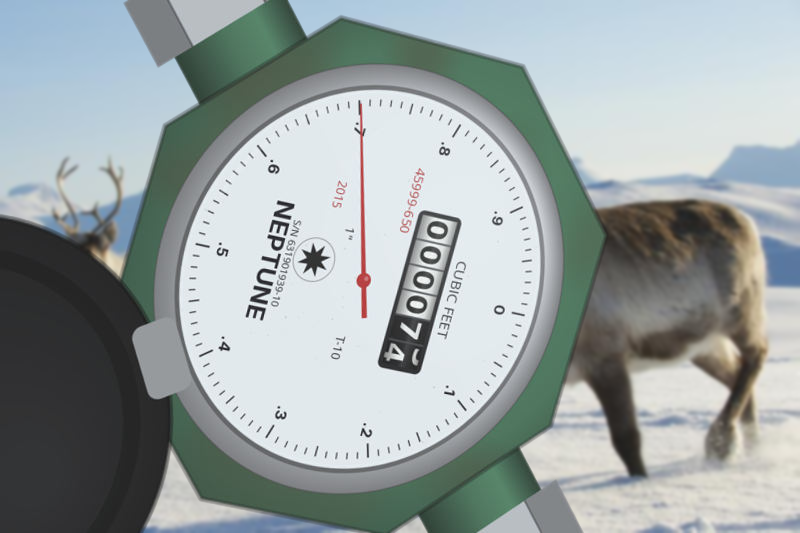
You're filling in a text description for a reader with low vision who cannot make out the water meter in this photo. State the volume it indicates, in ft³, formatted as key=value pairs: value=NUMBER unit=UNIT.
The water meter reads value=73.70 unit=ft³
